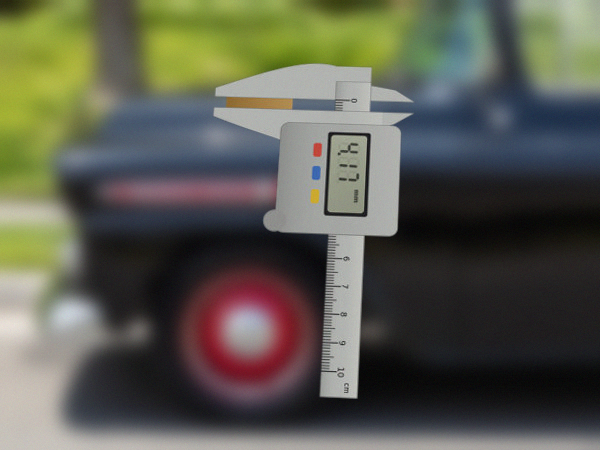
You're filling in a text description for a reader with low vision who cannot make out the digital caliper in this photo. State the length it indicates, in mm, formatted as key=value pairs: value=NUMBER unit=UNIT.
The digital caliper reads value=4.17 unit=mm
